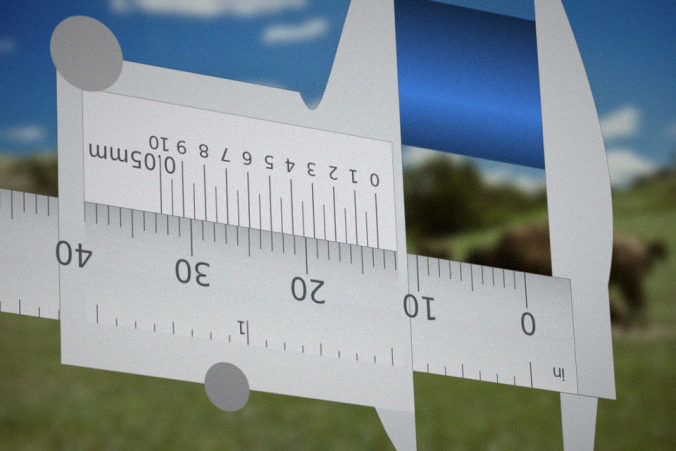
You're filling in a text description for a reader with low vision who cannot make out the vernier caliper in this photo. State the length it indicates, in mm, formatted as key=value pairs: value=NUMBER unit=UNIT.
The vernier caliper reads value=13.5 unit=mm
